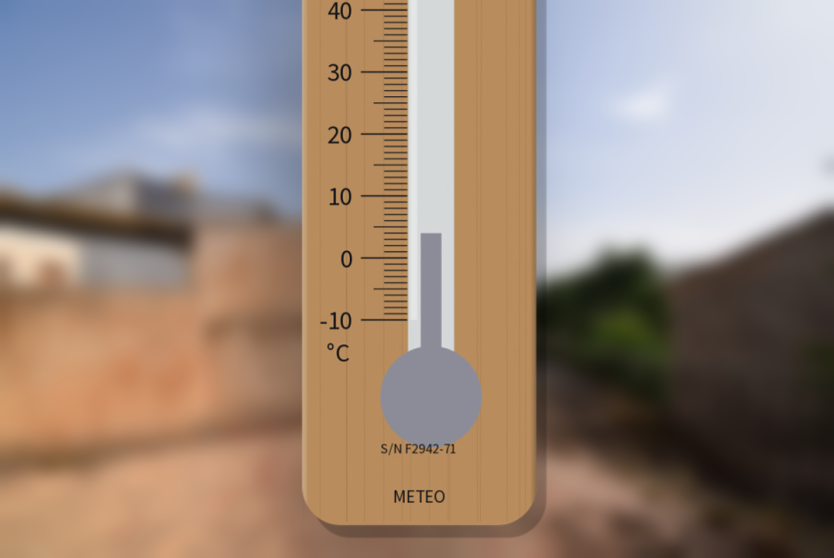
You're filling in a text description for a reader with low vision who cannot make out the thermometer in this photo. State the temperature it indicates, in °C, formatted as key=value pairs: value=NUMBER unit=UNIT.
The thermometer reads value=4 unit=°C
